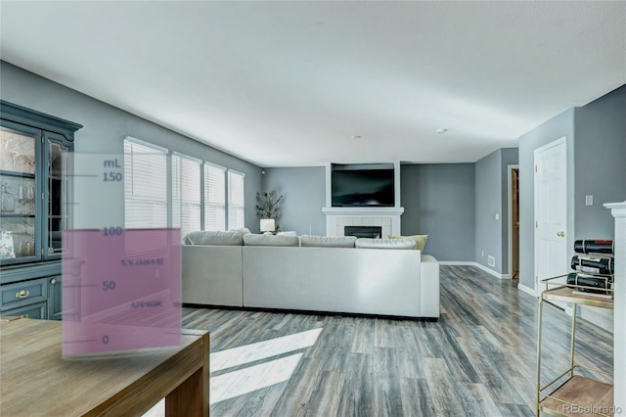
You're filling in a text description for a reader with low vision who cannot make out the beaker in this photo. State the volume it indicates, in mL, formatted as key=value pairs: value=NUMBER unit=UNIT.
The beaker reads value=100 unit=mL
